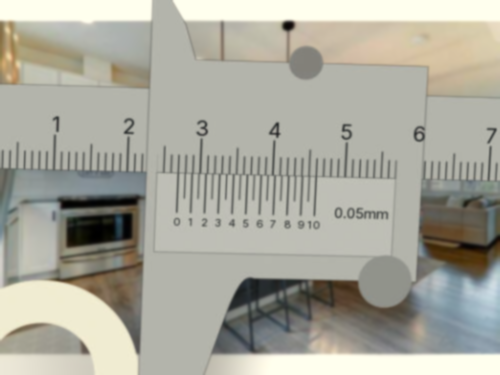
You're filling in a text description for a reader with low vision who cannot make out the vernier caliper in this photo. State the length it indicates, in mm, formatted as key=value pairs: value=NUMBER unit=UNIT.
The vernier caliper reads value=27.0 unit=mm
